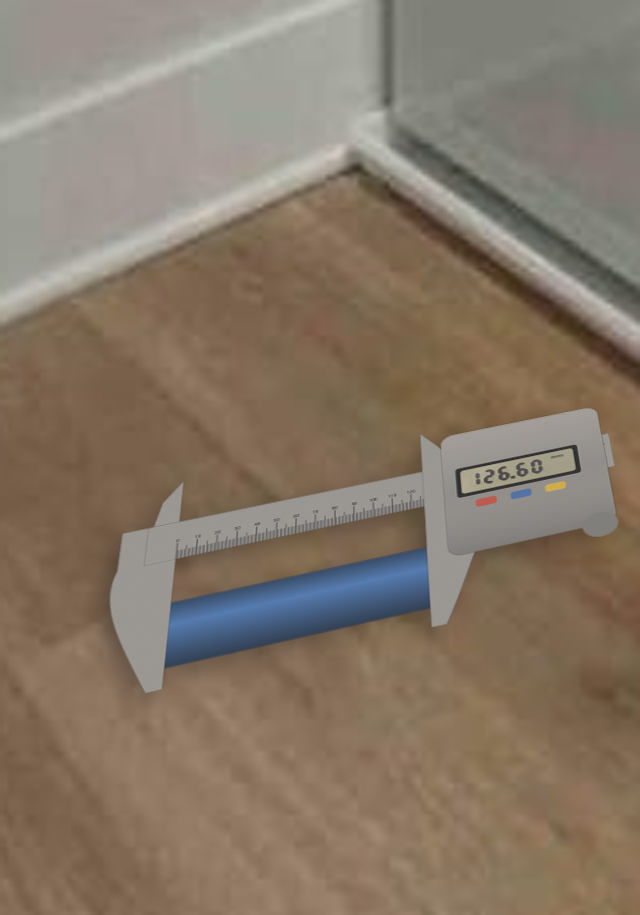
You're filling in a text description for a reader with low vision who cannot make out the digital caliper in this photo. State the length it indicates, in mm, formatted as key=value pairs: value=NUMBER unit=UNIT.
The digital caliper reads value=126.60 unit=mm
